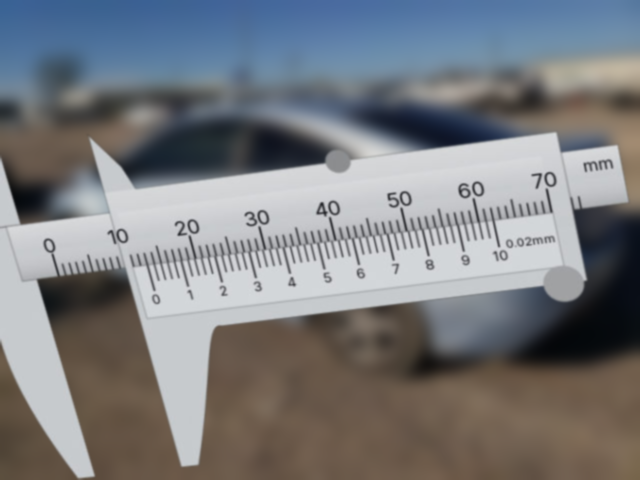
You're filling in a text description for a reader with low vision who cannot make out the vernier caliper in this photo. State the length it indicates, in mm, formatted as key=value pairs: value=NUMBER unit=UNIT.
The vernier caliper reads value=13.0 unit=mm
